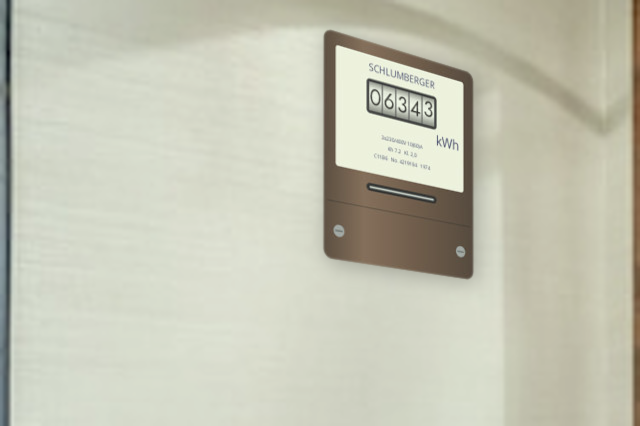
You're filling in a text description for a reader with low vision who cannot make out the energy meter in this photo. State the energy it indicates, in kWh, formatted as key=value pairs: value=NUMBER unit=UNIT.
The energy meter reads value=6343 unit=kWh
